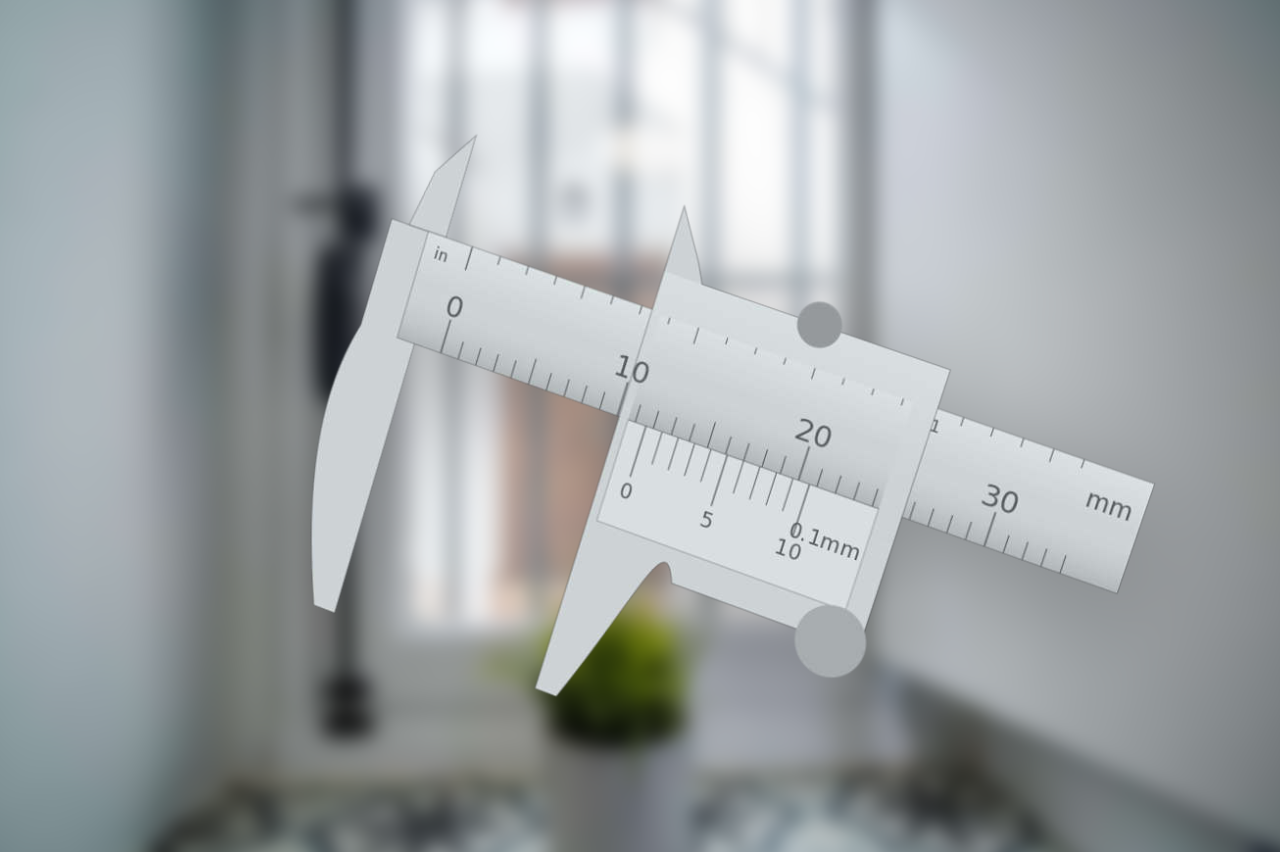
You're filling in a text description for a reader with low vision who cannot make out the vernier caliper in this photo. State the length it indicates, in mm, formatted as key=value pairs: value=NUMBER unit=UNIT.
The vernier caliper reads value=11.6 unit=mm
